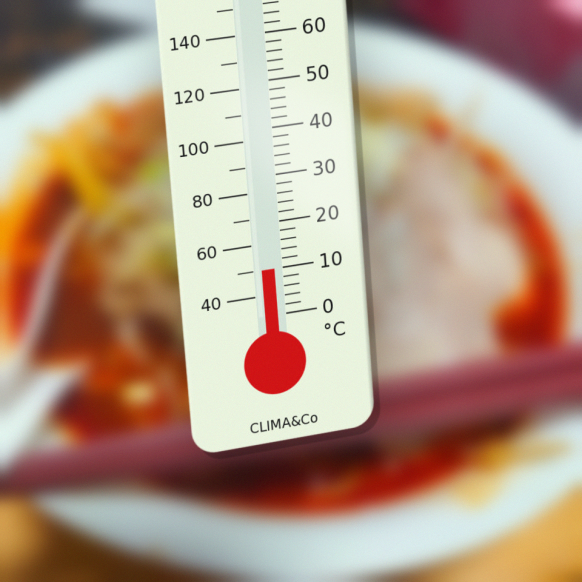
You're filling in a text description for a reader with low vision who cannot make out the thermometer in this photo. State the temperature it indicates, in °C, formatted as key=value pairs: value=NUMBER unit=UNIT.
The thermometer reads value=10 unit=°C
